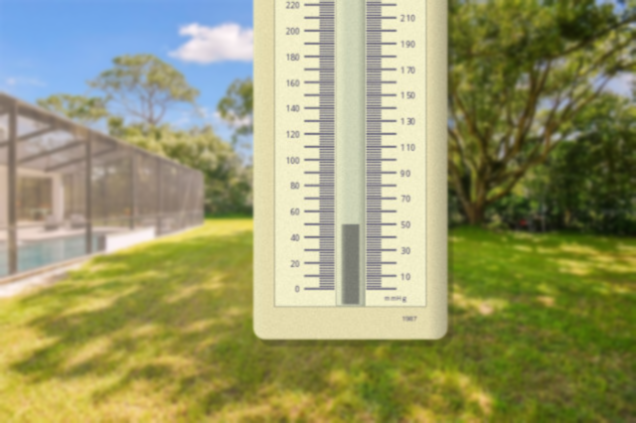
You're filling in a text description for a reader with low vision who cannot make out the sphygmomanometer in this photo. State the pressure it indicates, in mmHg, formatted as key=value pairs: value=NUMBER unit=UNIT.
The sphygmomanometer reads value=50 unit=mmHg
